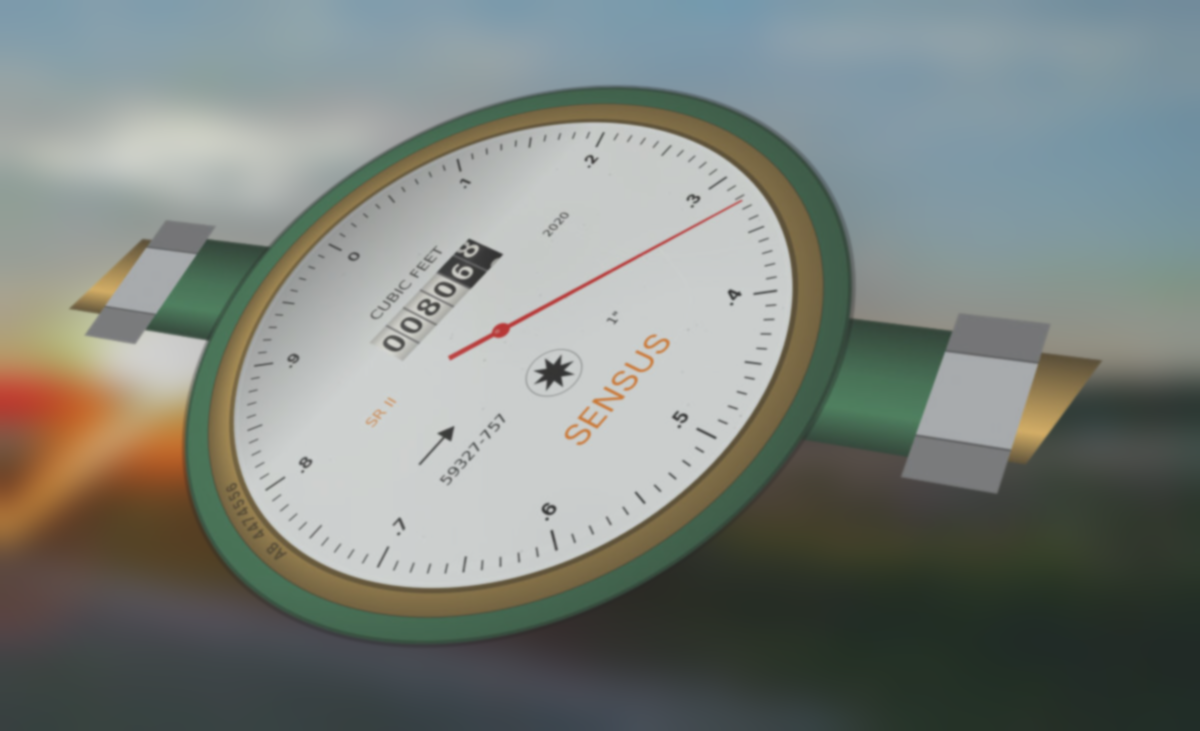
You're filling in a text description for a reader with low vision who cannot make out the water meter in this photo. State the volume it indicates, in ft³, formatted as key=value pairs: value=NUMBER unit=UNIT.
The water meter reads value=8068.32 unit=ft³
